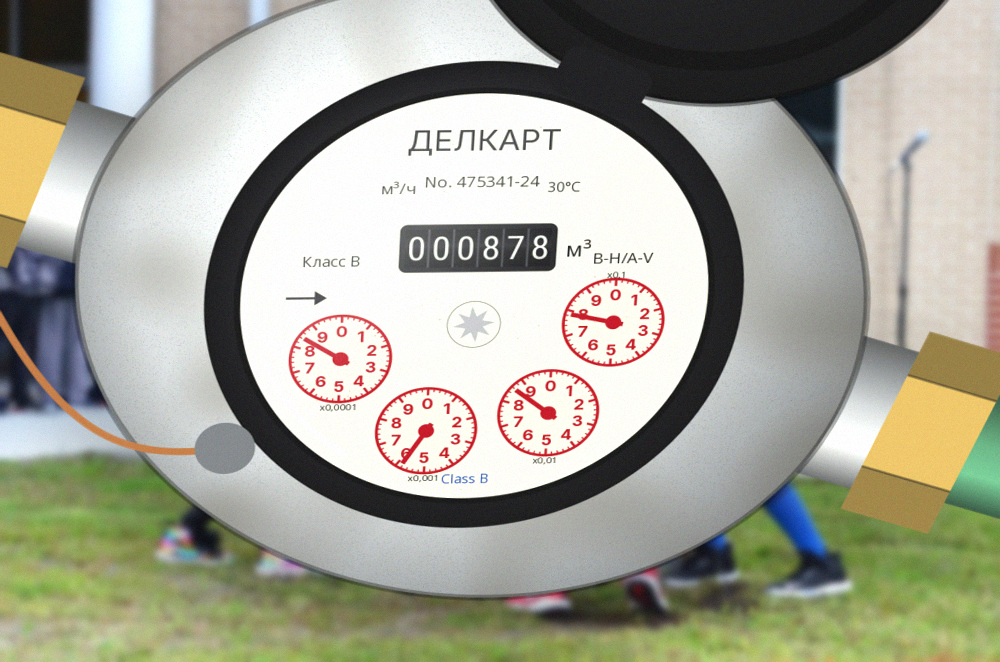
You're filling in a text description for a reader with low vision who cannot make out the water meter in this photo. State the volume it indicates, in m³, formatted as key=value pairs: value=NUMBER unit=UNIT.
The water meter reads value=878.7858 unit=m³
